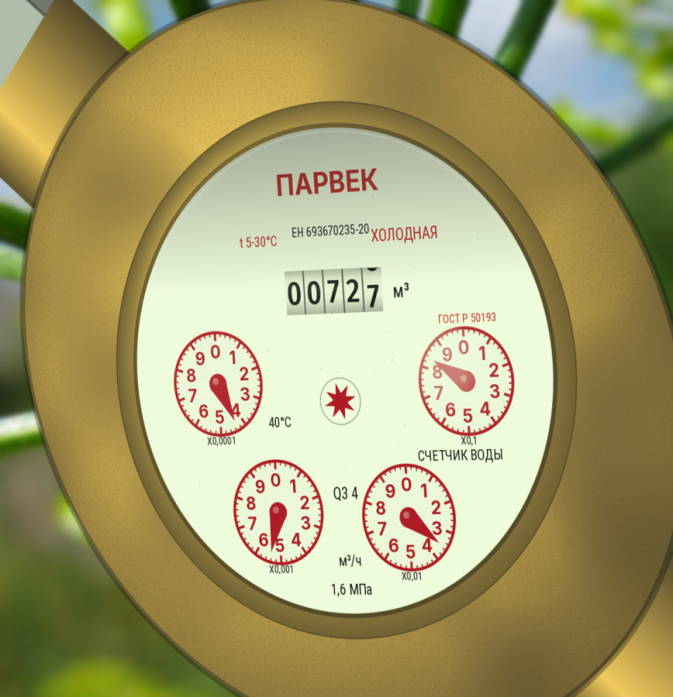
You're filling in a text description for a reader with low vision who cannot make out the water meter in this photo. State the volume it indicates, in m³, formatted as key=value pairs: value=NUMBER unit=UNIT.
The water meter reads value=726.8354 unit=m³
